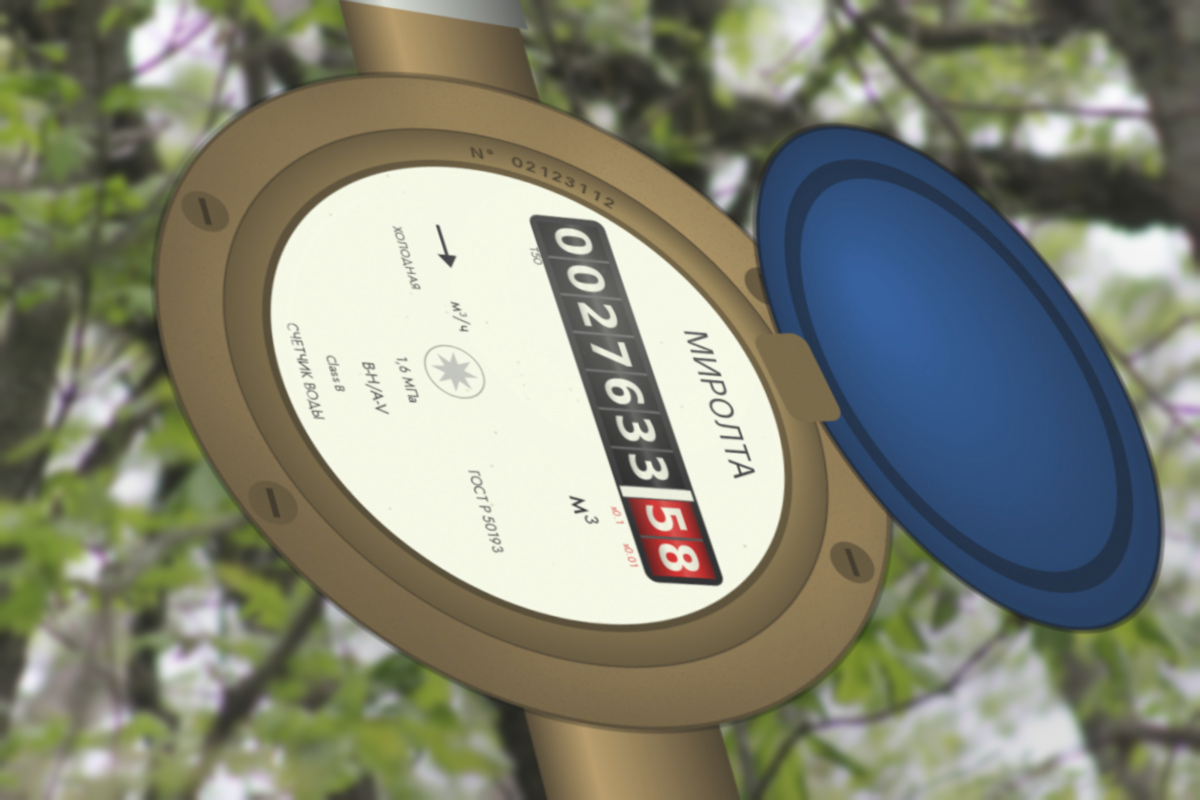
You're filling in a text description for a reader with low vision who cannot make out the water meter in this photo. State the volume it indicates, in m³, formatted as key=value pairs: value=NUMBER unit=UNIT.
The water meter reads value=27633.58 unit=m³
